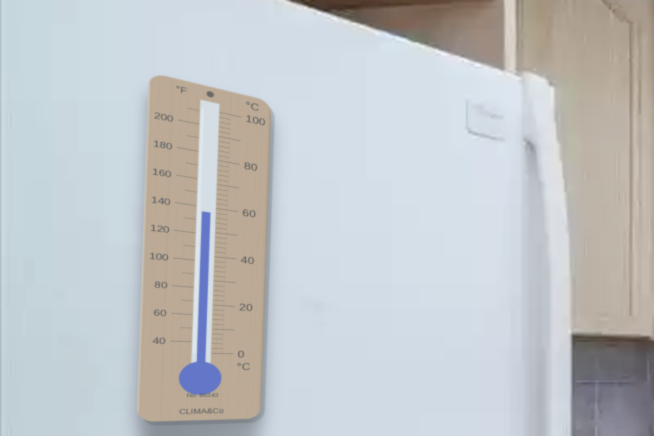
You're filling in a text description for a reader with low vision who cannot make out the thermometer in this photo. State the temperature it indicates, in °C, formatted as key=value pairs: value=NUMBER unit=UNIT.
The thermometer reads value=58 unit=°C
